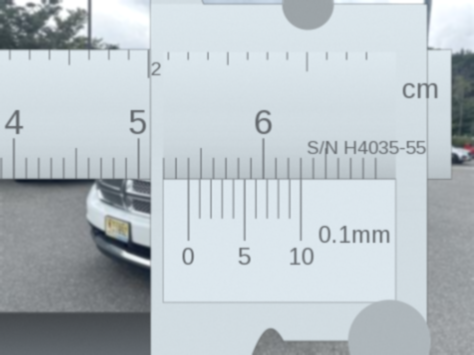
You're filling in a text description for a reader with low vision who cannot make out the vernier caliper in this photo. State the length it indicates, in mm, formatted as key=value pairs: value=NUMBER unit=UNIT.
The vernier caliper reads value=54.0 unit=mm
